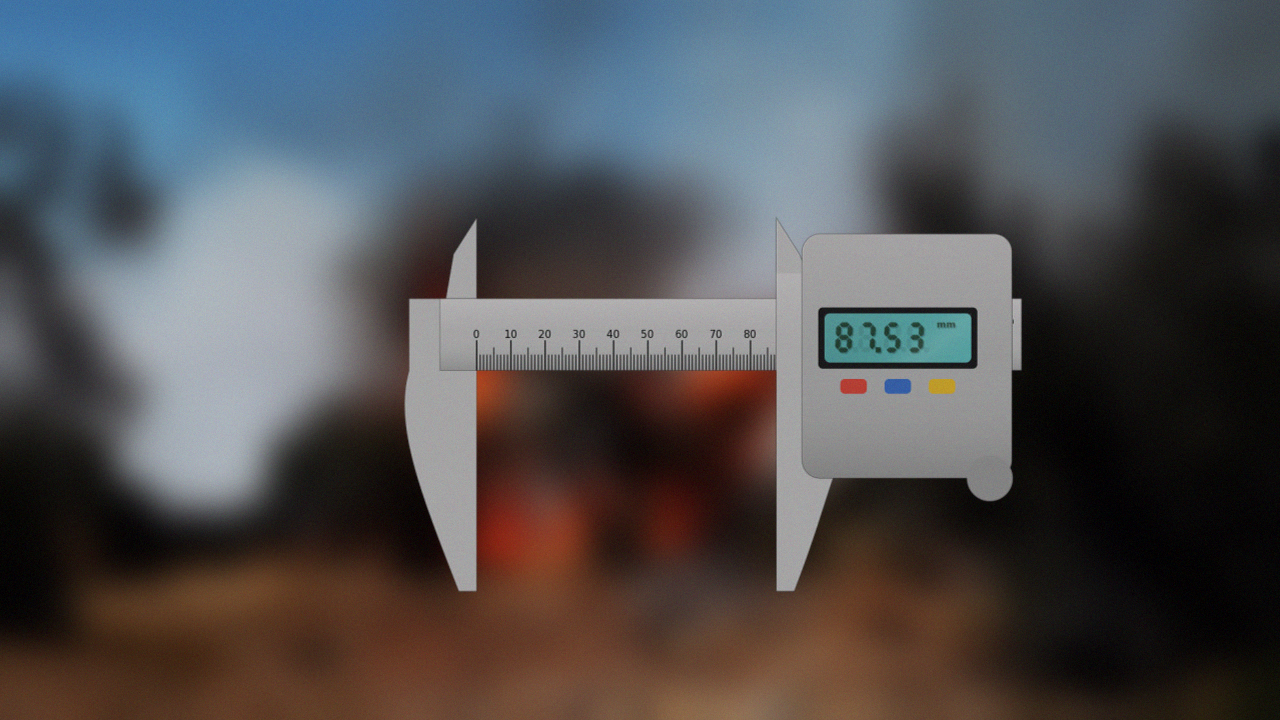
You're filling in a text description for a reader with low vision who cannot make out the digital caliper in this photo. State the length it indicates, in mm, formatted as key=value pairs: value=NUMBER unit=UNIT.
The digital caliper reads value=87.53 unit=mm
